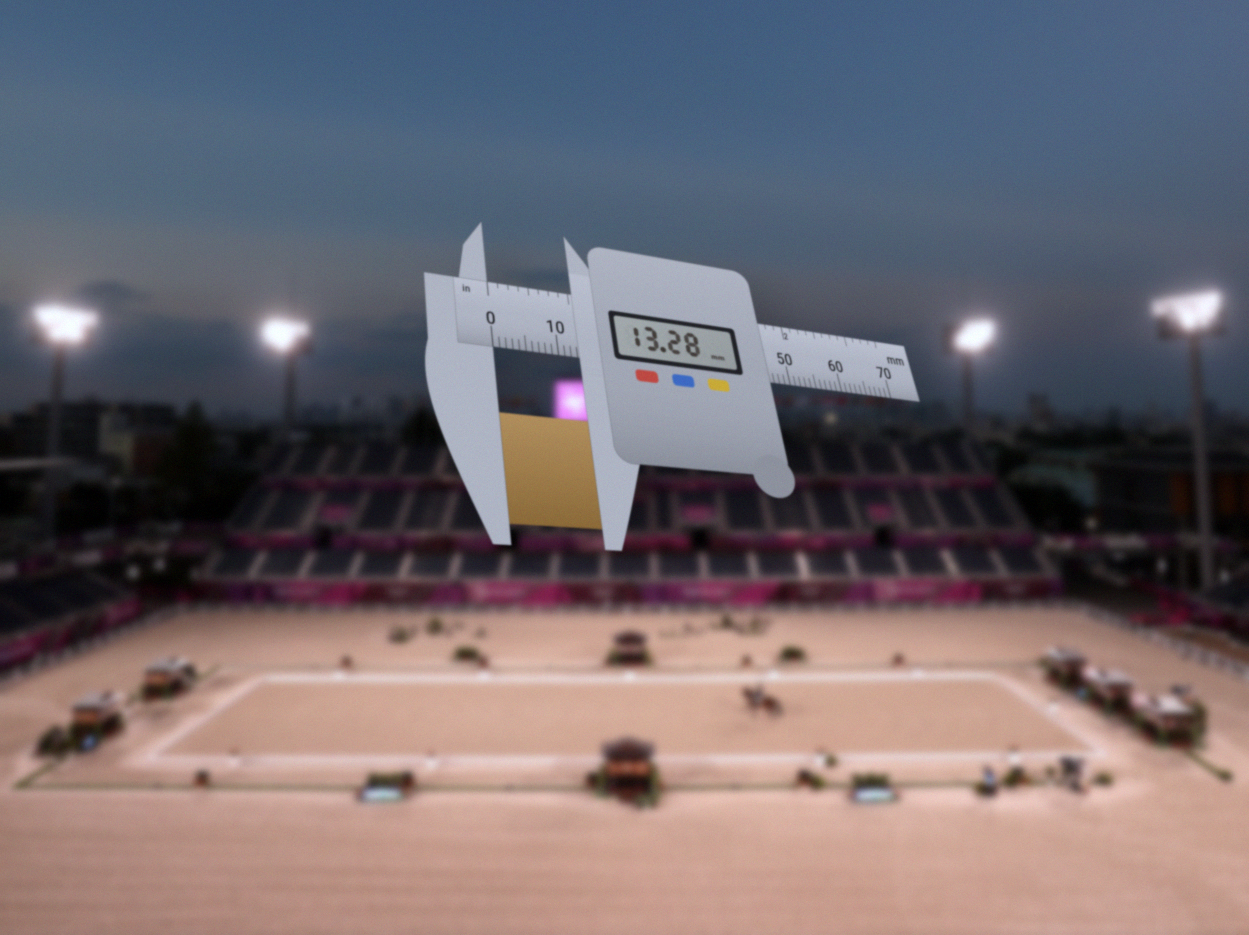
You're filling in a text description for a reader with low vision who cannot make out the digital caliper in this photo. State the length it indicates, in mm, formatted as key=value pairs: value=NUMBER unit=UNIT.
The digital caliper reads value=13.28 unit=mm
